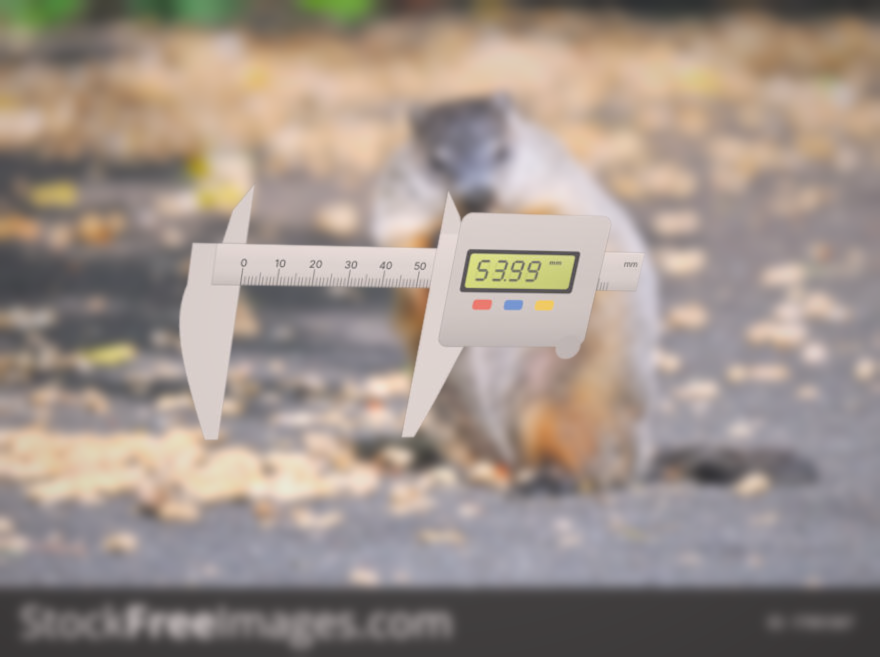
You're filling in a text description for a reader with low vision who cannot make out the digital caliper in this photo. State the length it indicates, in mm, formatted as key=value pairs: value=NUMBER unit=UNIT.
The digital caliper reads value=53.99 unit=mm
